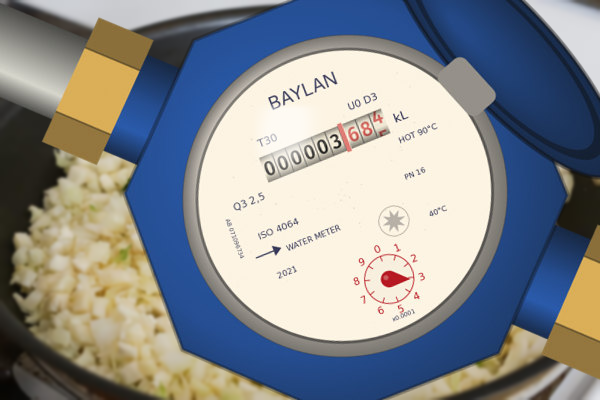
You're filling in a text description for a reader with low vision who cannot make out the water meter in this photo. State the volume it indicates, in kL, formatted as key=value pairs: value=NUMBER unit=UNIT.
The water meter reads value=3.6843 unit=kL
